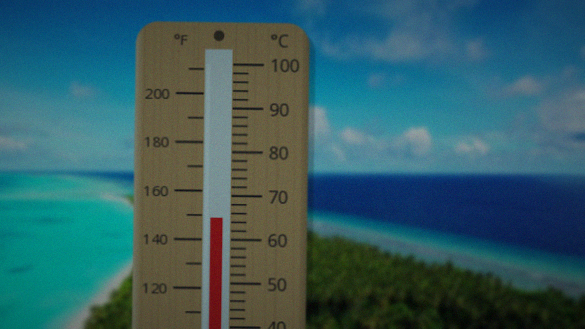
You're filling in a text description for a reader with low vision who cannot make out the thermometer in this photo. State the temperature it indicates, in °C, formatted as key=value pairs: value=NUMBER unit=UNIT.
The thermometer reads value=65 unit=°C
